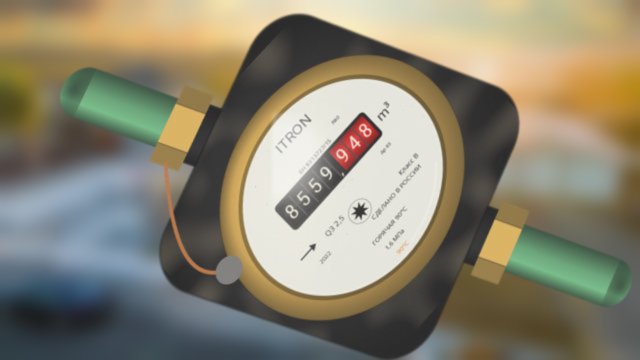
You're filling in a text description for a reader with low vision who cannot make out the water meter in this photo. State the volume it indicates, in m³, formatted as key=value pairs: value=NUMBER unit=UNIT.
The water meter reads value=8559.948 unit=m³
